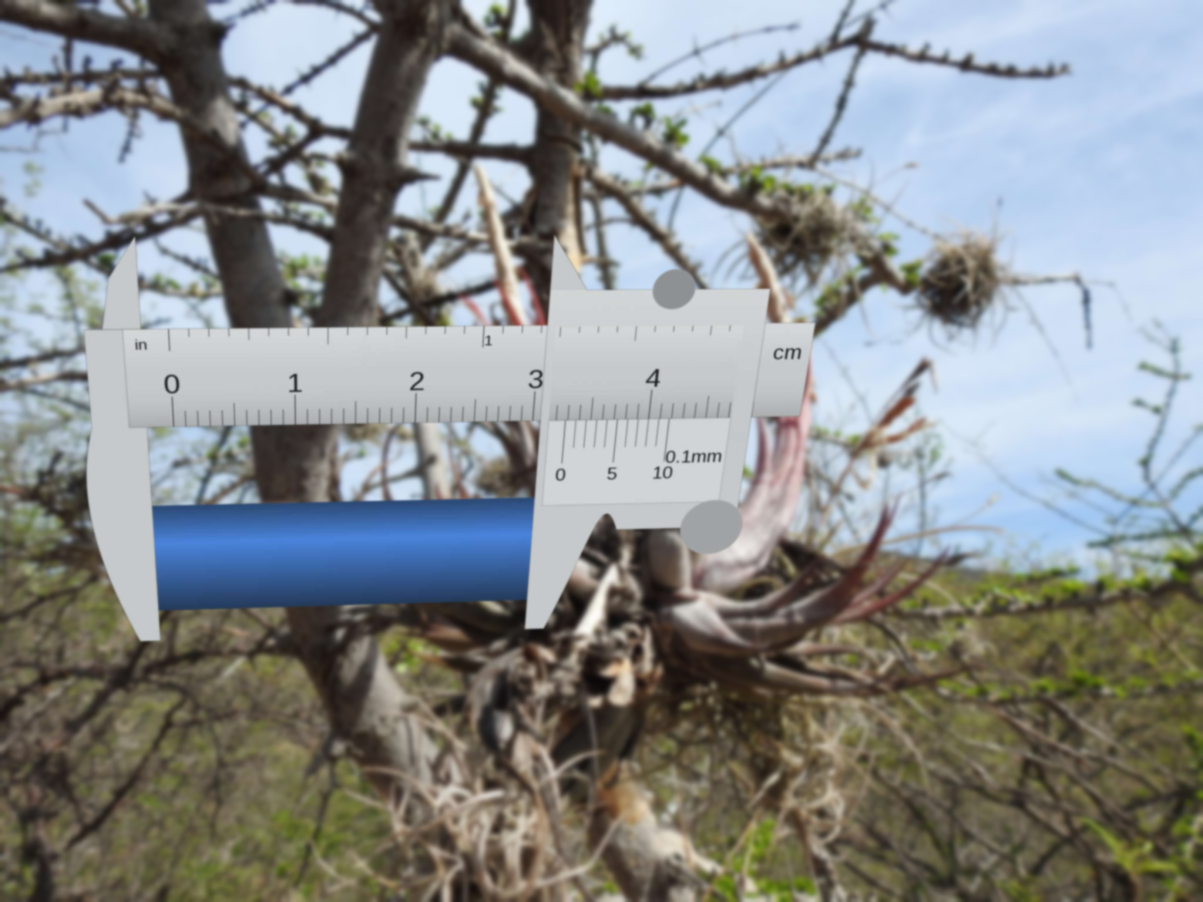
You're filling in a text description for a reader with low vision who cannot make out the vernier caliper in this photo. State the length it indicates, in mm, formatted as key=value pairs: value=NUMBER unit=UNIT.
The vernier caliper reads value=32.8 unit=mm
